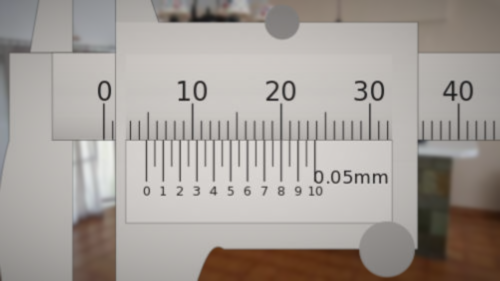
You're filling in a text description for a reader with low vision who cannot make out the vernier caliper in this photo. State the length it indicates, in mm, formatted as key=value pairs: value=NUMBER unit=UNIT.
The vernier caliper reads value=4.8 unit=mm
